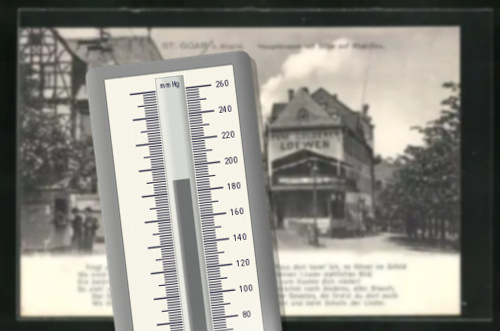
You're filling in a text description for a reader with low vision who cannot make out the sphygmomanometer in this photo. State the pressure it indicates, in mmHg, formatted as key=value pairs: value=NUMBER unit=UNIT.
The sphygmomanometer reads value=190 unit=mmHg
